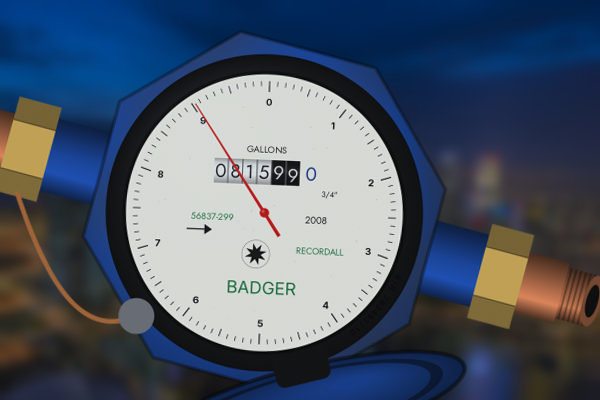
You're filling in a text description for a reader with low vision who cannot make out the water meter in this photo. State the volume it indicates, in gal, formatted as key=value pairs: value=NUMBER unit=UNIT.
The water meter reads value=815989.0 unit=gal
